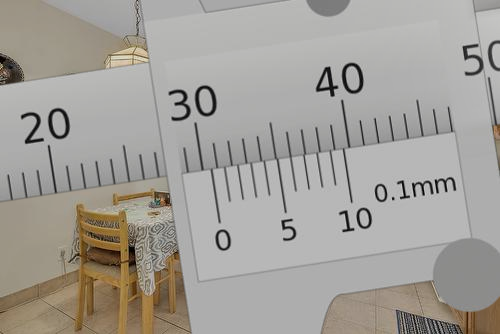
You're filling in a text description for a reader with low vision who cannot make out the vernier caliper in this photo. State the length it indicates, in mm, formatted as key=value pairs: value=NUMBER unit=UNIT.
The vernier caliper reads value=30.6 unit=mm
